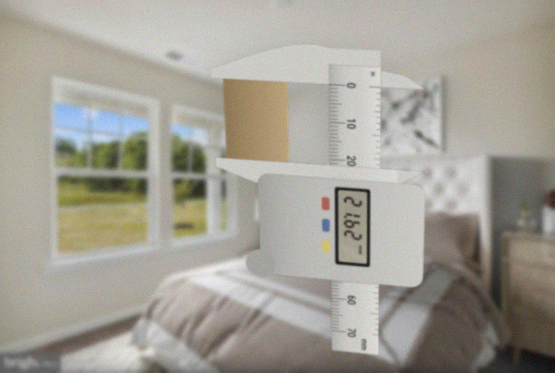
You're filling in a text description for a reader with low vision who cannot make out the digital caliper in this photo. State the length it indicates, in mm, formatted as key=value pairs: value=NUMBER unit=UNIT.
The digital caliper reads value=21.62 unit=mm
